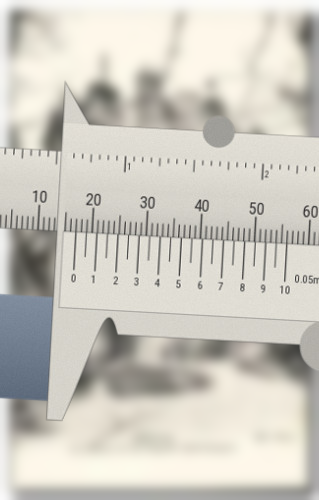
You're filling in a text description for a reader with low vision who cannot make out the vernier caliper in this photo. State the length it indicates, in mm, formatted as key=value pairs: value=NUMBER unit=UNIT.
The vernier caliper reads value=17.0 unit=mm
